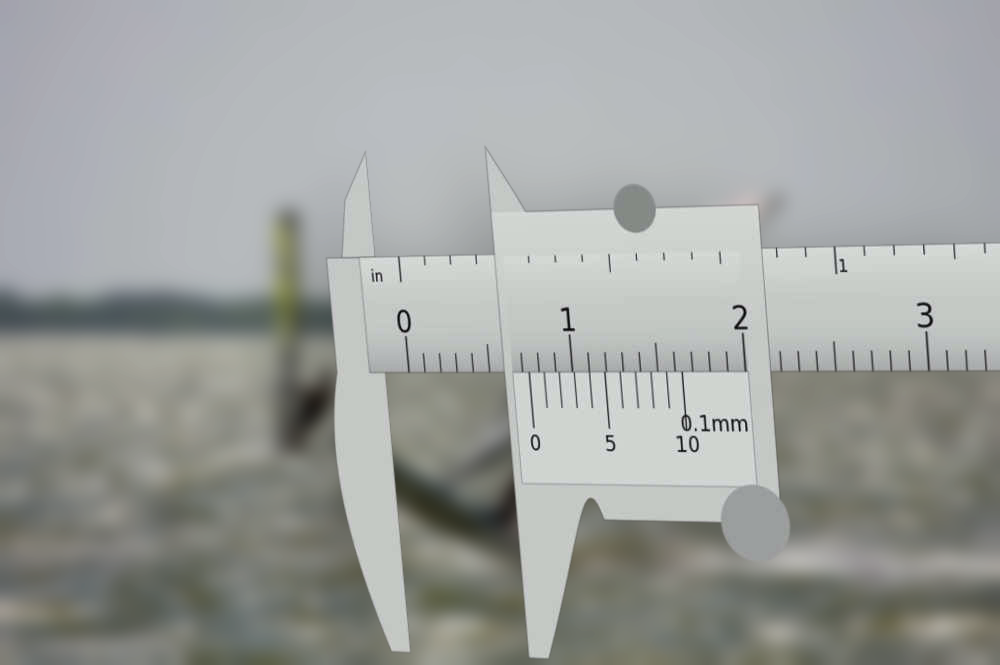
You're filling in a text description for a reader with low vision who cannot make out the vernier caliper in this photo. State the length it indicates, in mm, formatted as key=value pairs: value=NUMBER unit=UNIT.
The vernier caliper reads value=7.4 unit=mm
